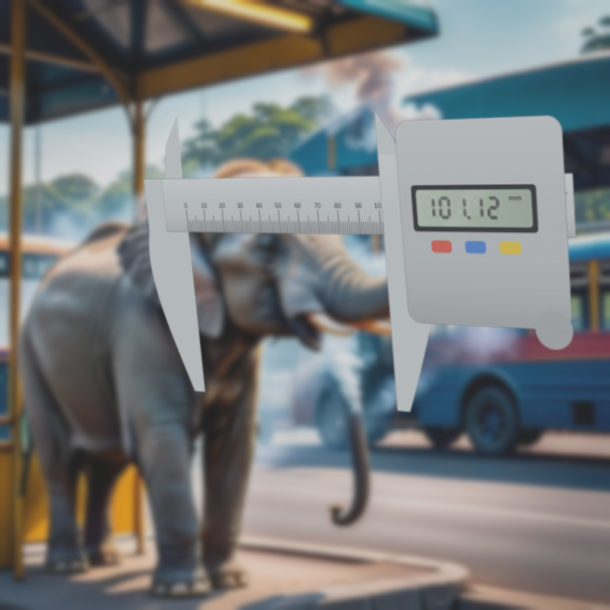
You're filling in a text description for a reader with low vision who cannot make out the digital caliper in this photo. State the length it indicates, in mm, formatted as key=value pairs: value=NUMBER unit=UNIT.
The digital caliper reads value=101.12 unit=mm
